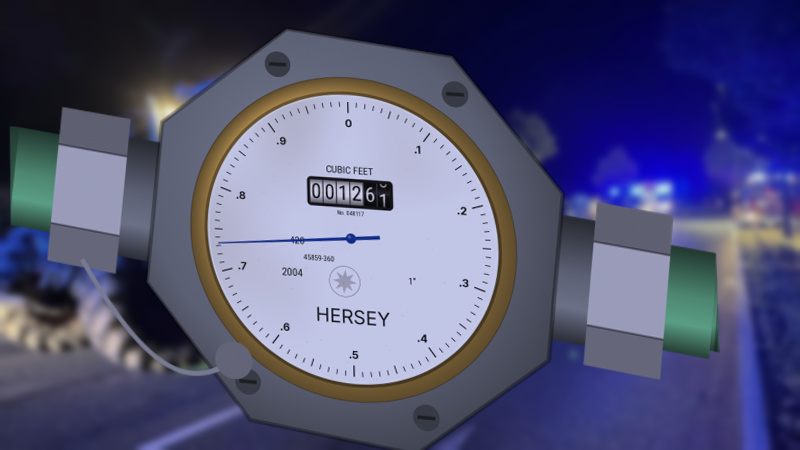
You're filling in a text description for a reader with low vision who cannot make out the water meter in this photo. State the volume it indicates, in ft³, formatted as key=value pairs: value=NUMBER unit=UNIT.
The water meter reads value=1260.73 unit=ft³
